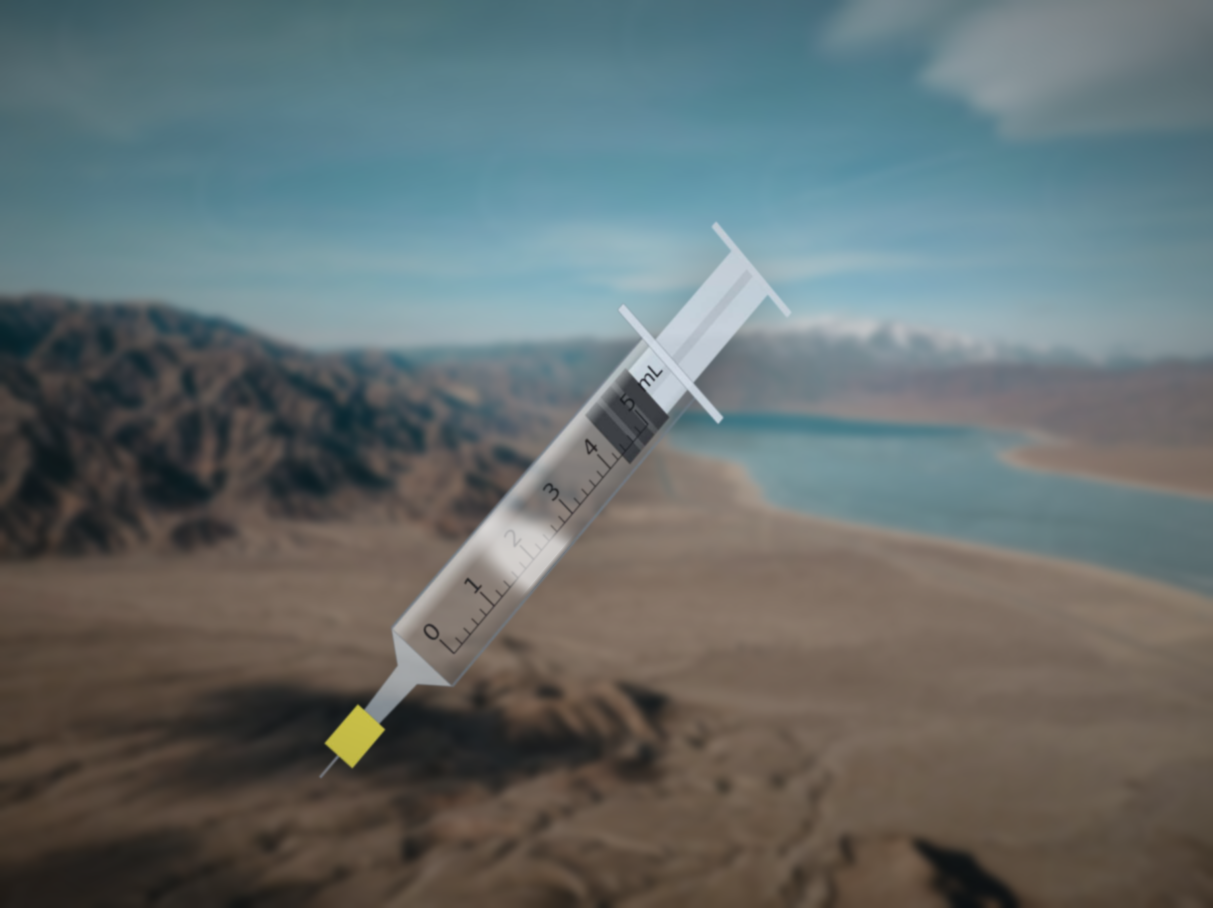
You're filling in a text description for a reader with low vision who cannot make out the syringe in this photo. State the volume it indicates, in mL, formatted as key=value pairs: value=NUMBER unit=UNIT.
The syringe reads value=4.3 unit=mL
